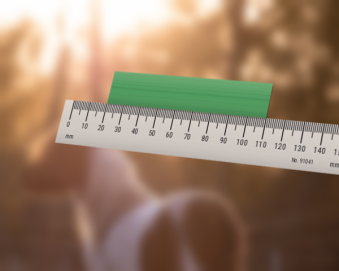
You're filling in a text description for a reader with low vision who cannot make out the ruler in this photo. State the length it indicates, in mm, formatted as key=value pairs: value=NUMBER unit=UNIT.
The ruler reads value=90 unit=mm
